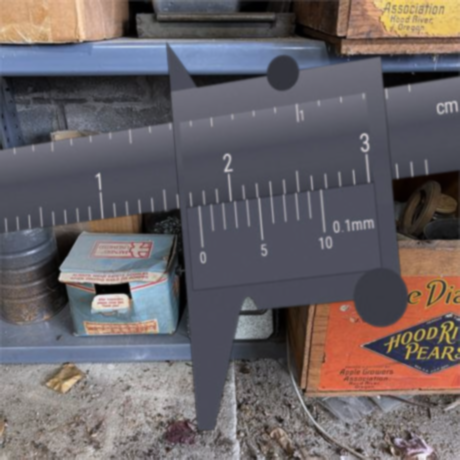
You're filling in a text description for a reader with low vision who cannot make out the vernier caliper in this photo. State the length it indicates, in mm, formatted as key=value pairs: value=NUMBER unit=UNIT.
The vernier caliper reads value=17.6 unit=mm
